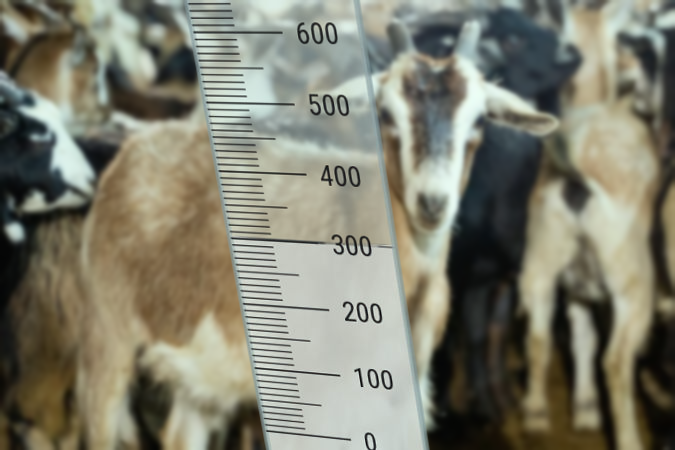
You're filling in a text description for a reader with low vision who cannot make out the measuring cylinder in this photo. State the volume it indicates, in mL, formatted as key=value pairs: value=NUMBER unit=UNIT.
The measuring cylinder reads value=300 unit=mL
